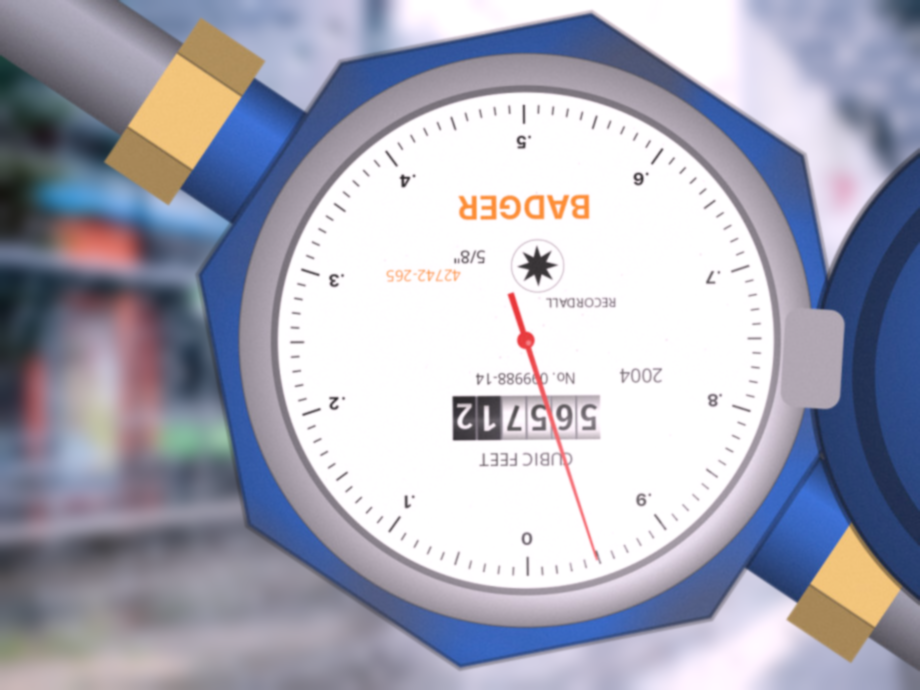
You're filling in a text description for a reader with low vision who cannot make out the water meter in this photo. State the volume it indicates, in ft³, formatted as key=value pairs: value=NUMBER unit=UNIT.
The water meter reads value=565711.95 unit=ft³
